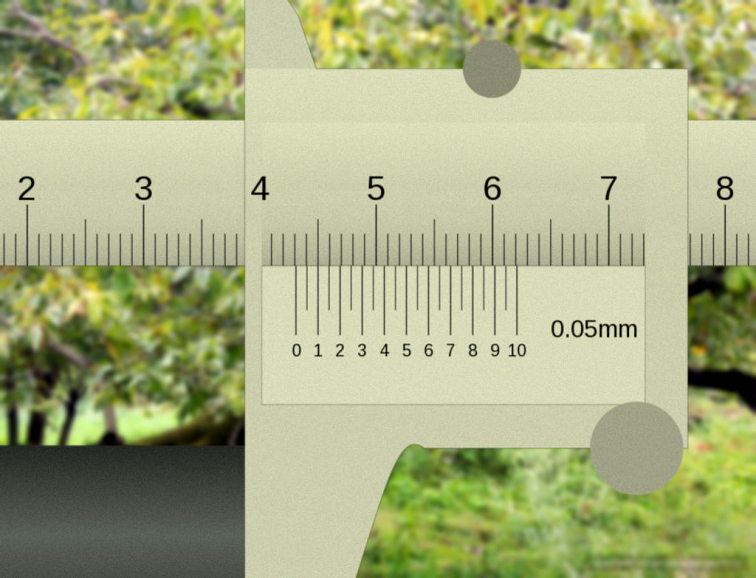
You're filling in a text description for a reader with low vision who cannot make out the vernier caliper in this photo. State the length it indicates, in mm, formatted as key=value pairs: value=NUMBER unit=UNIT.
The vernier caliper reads value=43.1 unit=mm
